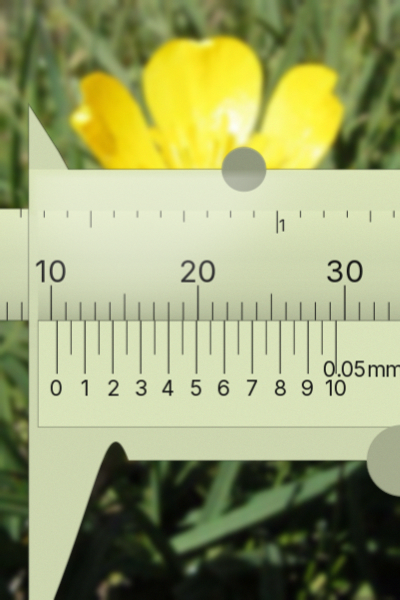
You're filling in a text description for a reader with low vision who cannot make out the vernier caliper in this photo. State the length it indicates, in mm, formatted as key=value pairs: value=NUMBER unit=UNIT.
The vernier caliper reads value=10.4 unit=mm
